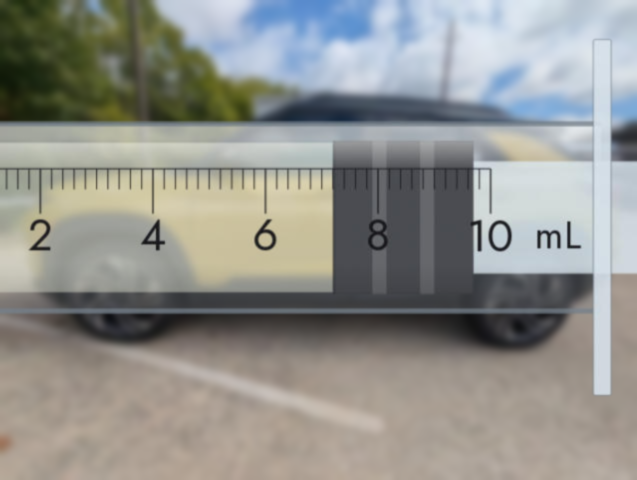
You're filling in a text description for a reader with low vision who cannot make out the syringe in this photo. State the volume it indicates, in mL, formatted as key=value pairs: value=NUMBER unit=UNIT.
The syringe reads value=7.2 unit=mL
